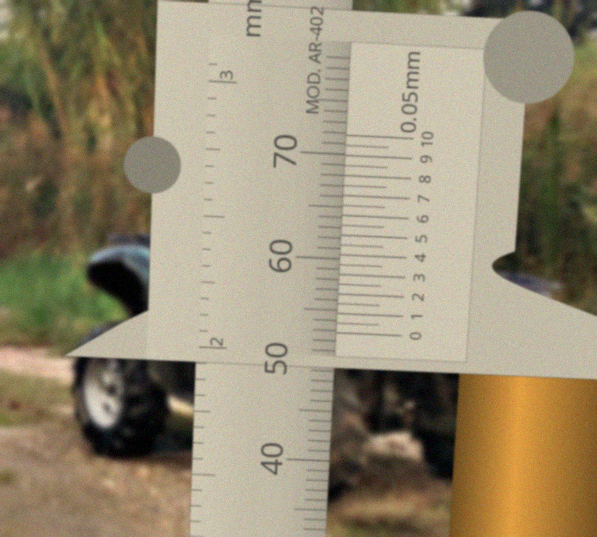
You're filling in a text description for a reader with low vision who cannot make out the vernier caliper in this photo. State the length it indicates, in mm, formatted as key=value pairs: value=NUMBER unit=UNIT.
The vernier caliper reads value=52.8 unit=mm
